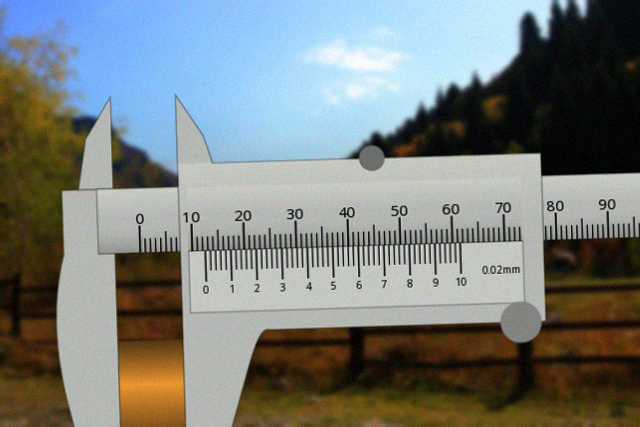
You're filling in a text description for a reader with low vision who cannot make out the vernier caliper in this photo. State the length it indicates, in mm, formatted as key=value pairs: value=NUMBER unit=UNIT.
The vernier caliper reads value=12.5 unit=mm
